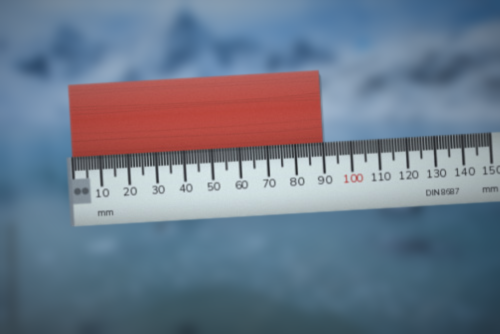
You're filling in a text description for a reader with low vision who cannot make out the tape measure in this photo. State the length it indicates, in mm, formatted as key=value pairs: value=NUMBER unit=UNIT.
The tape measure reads value=90 unit=mm
